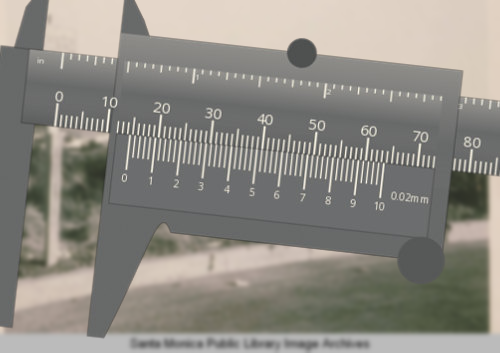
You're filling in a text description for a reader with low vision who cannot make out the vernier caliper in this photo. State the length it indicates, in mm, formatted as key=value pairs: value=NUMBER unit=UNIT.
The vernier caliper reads value=14.5 unit=mm
